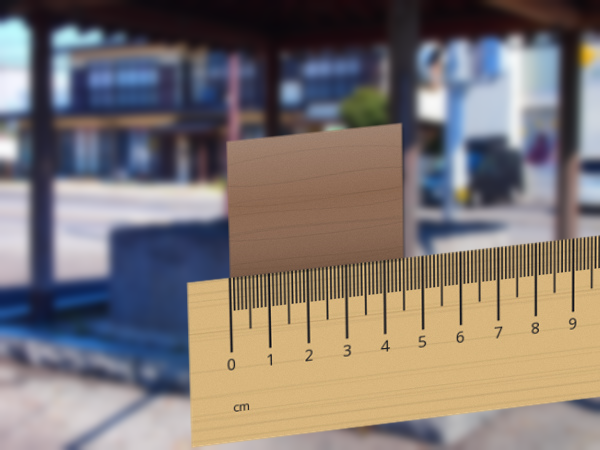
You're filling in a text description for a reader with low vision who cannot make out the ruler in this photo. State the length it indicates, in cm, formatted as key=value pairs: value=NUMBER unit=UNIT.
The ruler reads value=4.5 unit=cm
